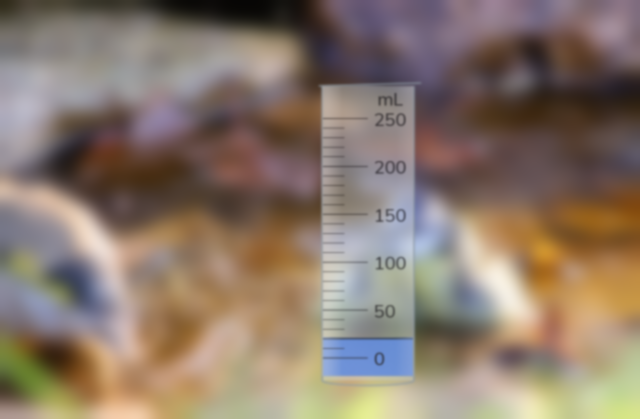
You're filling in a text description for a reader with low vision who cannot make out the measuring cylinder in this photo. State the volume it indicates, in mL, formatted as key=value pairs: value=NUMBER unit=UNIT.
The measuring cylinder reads value=20 unit=mL
